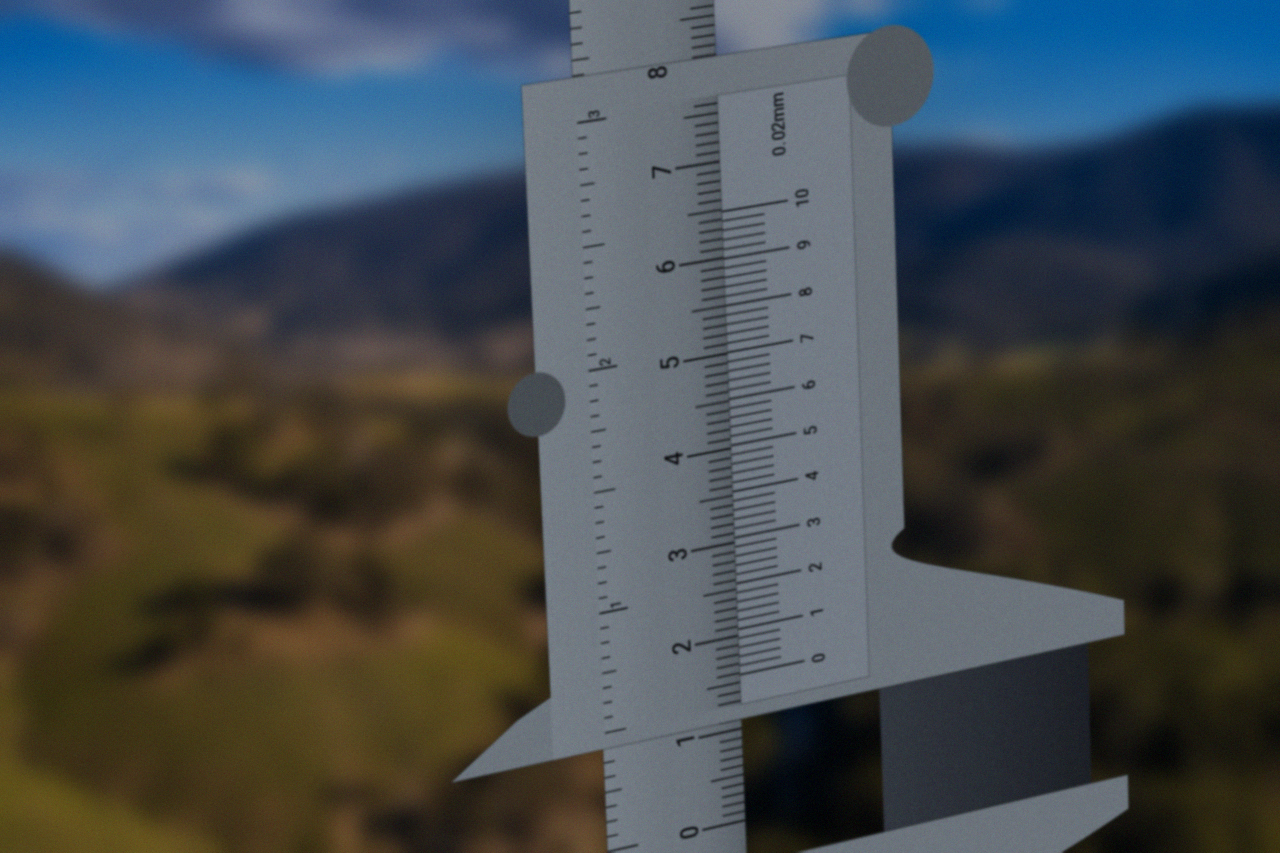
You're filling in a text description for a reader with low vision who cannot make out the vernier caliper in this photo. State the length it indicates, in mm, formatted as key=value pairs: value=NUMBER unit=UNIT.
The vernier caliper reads value=15.8 unit=mm
